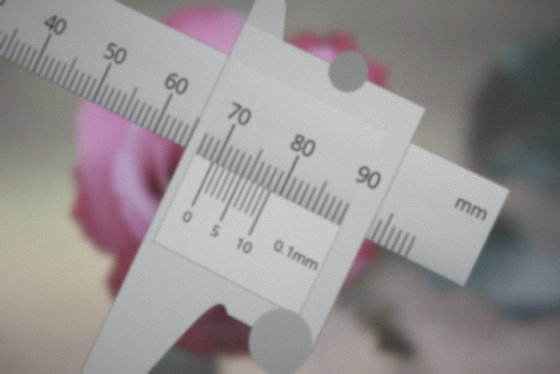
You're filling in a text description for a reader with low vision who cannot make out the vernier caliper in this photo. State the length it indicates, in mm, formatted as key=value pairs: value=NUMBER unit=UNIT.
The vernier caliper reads value=69.5 unit=mm
